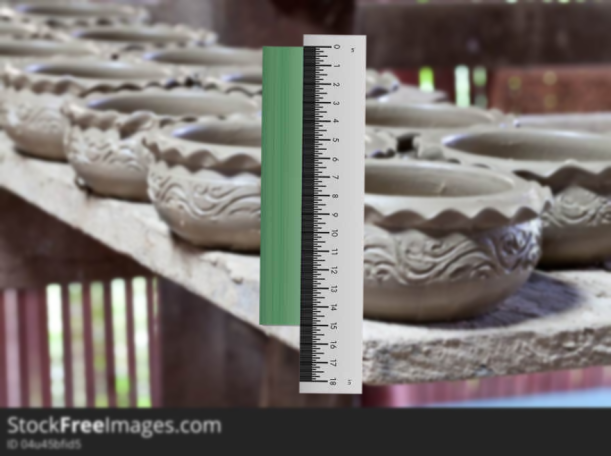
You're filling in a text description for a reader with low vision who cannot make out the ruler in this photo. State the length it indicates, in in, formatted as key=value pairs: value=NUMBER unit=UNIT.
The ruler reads value=15 unit=in
